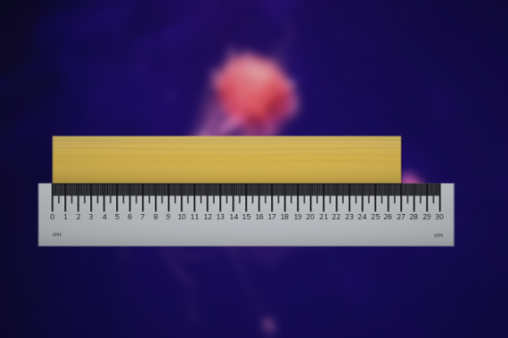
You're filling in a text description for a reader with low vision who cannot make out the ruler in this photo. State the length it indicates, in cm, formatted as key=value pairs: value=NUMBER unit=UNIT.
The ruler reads value=27 unit=cm
